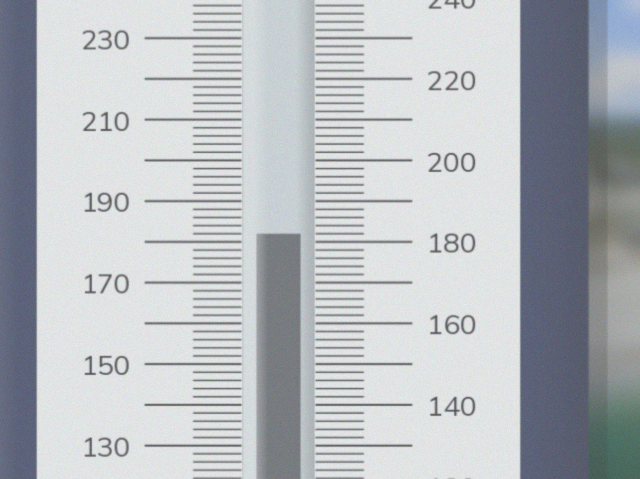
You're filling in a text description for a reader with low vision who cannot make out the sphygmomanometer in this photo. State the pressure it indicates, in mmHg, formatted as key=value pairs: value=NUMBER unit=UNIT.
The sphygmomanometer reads value=182 unit=mmHg
